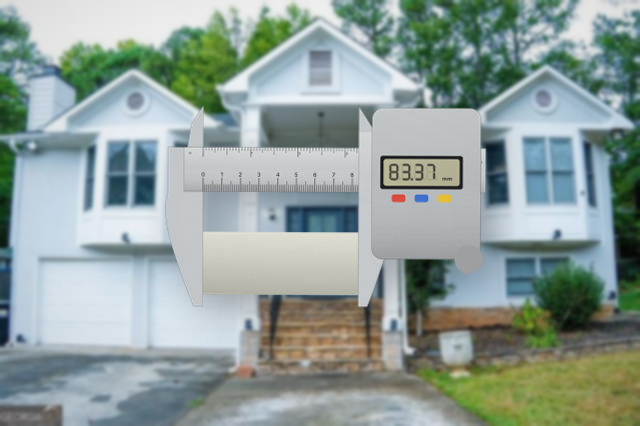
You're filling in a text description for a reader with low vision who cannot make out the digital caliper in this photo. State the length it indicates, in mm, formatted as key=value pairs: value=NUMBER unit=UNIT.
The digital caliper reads value=83.37 unit=mm
